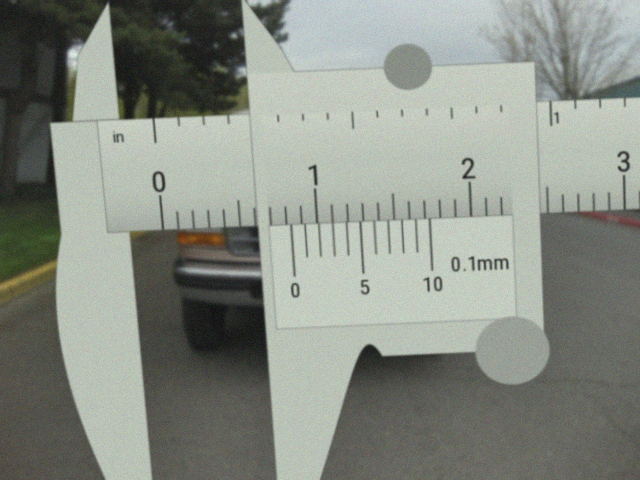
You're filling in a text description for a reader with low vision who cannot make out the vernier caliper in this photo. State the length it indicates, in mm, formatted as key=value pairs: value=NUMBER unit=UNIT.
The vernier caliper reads value=8.3 unit=mm
